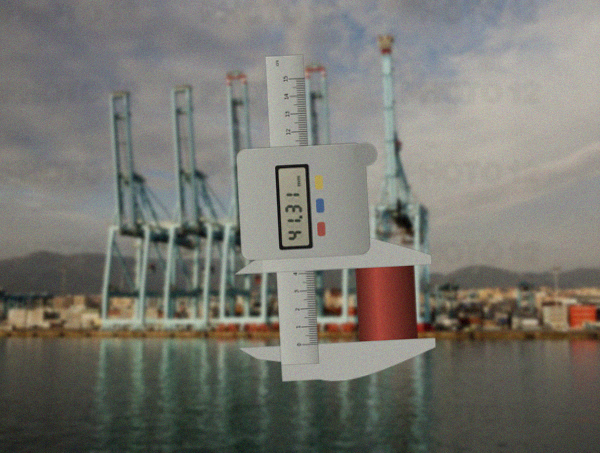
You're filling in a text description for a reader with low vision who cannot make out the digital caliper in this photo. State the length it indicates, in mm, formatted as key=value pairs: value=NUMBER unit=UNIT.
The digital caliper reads value=41.31 unit=mm
